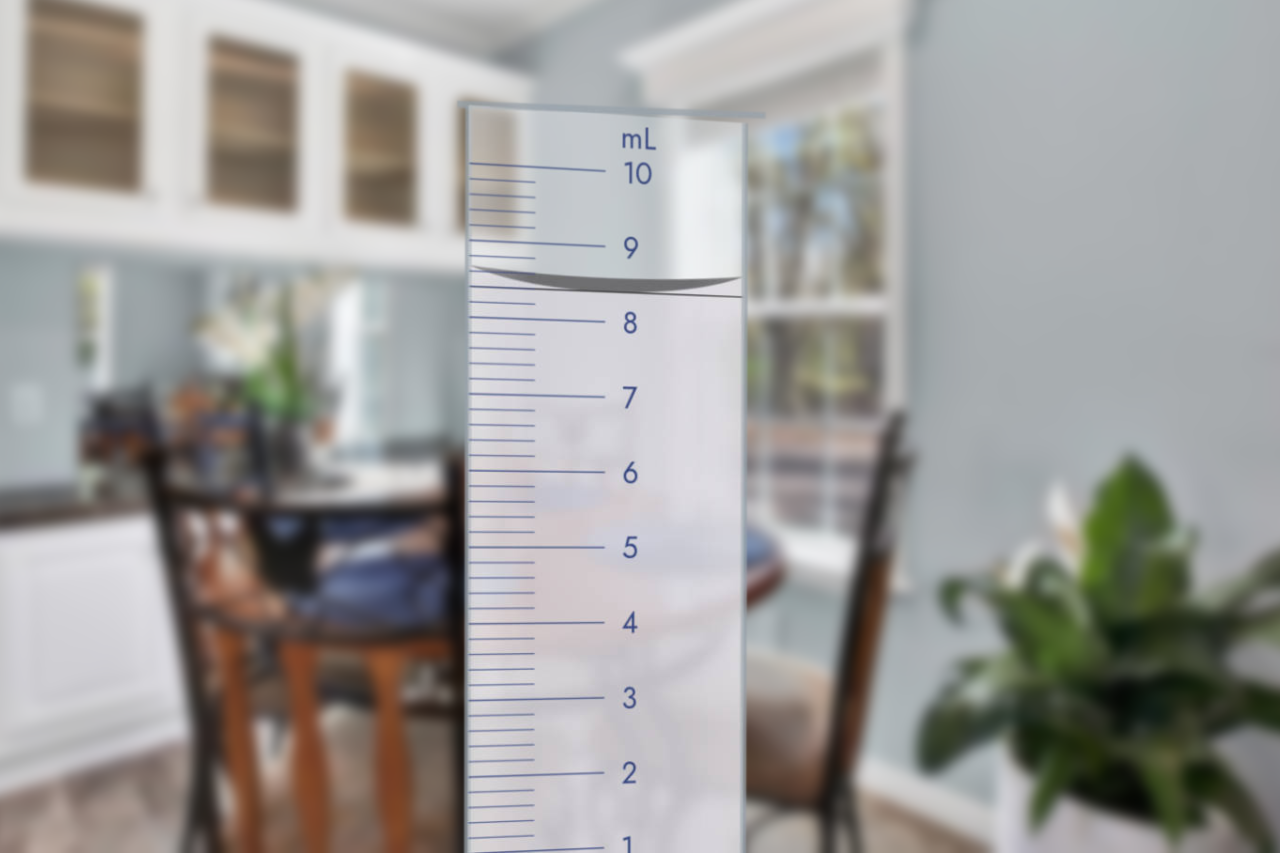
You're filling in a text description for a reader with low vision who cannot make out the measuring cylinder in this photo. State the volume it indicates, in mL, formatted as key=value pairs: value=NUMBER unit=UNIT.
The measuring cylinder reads value=8.4 unit=mL
